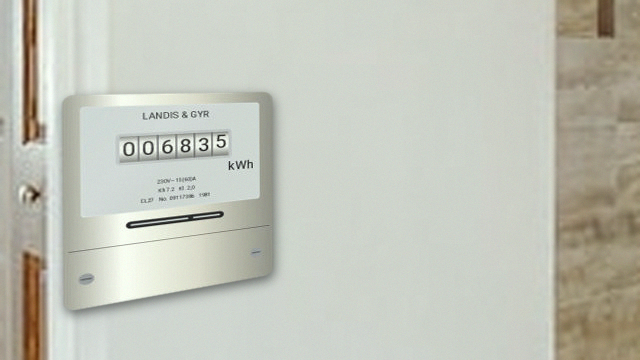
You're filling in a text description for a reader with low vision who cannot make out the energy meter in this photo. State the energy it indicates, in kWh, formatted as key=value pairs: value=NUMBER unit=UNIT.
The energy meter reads value=6835 unit=kWh
